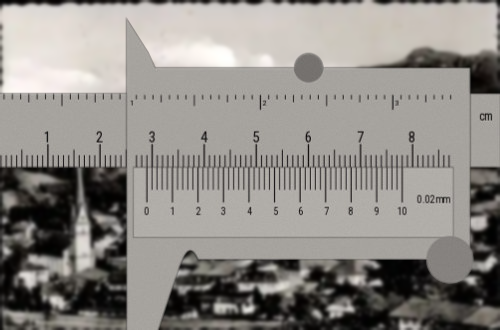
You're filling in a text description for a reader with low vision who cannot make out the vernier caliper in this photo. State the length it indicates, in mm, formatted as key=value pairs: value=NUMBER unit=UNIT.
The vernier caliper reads value=29.0 unit=mm
